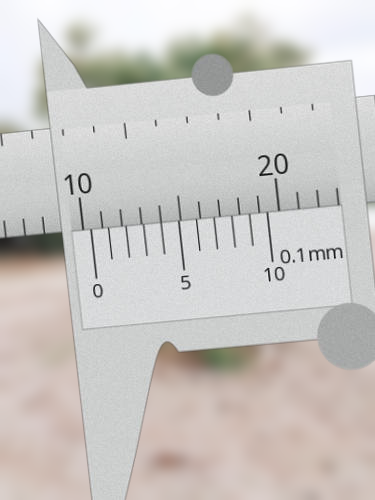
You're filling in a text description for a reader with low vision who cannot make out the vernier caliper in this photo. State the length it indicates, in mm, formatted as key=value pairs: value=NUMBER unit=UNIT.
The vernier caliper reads value=10.4 unit=mm
